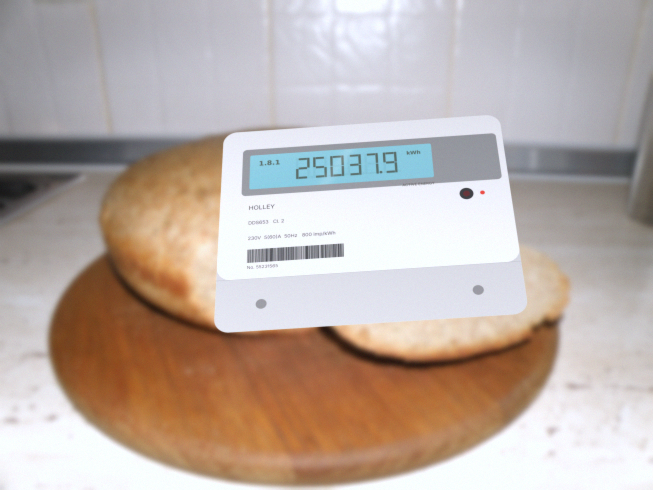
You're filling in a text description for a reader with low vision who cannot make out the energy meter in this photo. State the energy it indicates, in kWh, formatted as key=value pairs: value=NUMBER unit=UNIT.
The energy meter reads value=25037.9 unit=kWh
